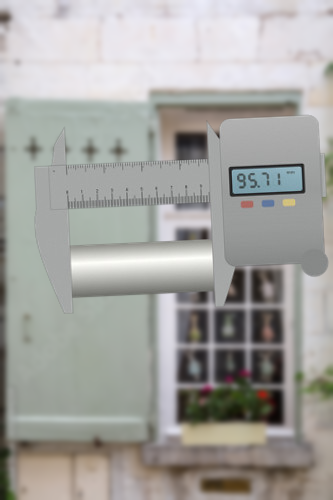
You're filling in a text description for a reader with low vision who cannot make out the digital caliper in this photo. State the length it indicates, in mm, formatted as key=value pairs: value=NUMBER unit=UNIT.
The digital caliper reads value=95.71 unit=mm
